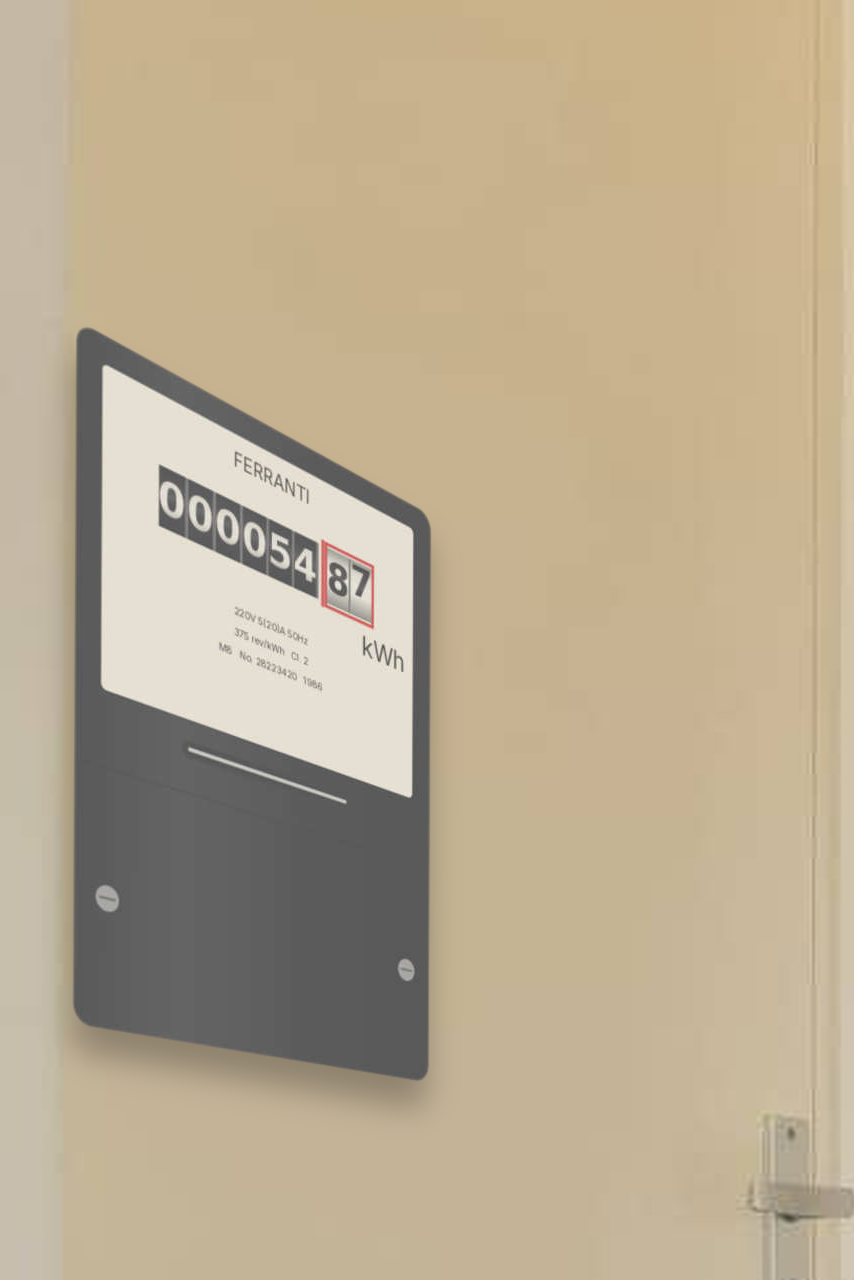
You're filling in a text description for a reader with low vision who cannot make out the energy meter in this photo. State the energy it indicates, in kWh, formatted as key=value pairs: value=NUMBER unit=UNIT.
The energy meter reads value=54.87 unit=kWh
